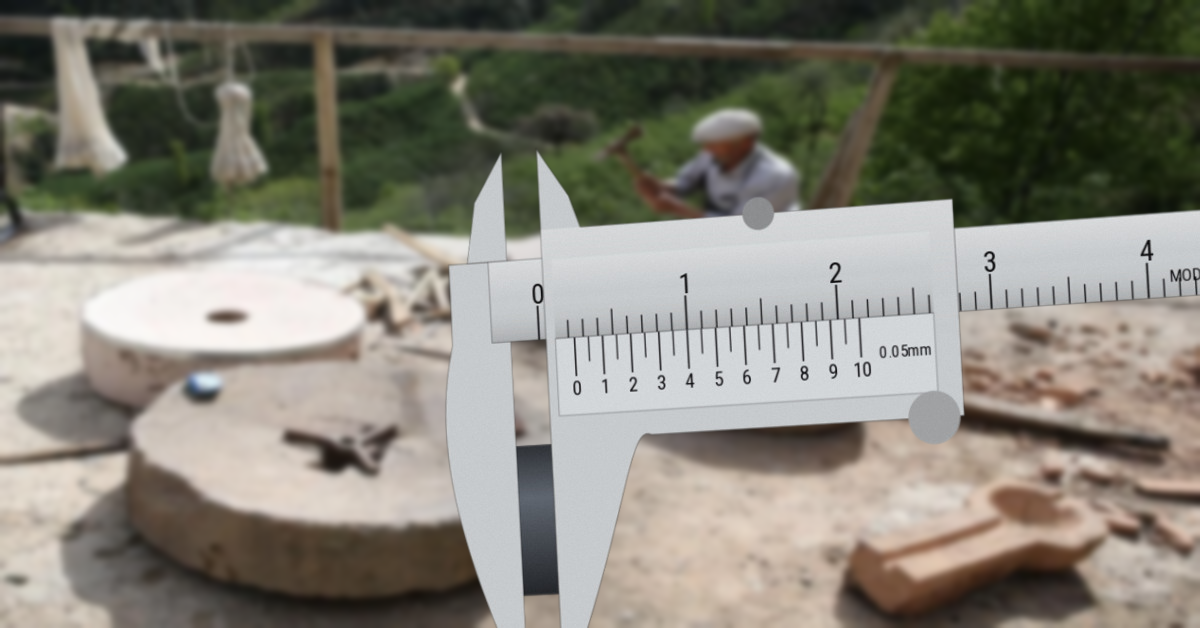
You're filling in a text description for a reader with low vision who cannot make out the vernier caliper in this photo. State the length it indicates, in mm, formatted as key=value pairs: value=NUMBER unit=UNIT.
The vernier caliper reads value=2.4 unit=mm
